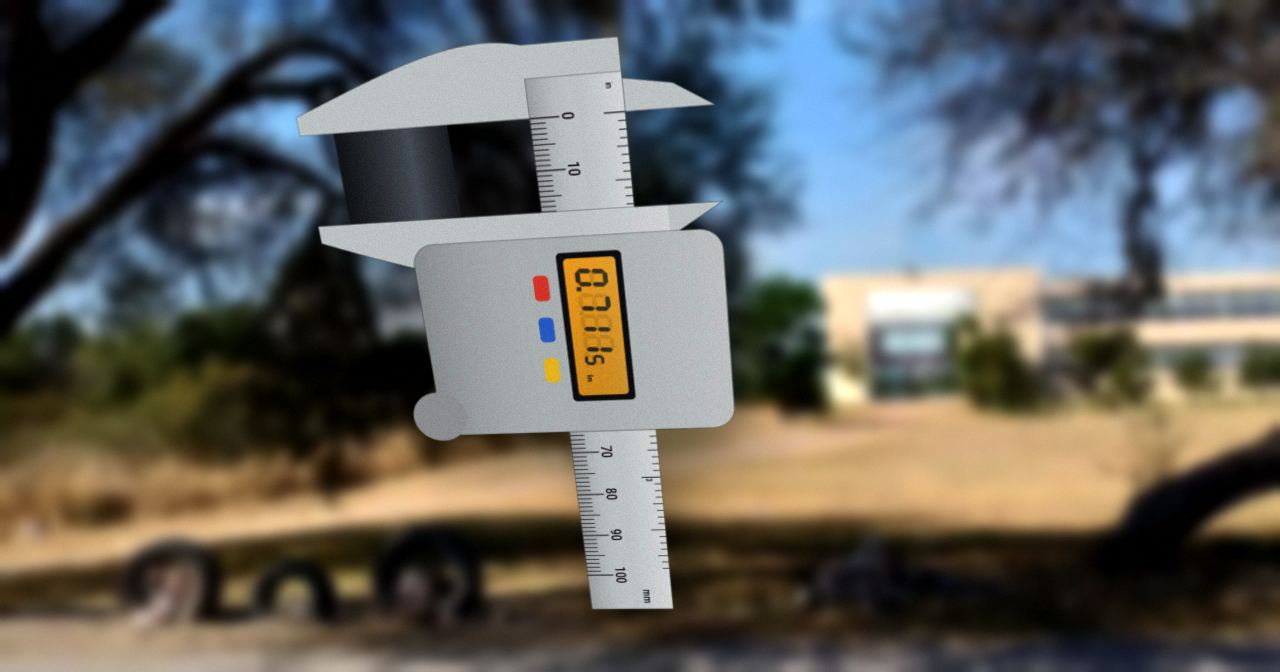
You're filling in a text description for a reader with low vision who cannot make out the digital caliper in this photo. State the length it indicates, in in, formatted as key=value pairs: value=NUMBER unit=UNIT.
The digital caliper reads value=0.7115 unit=in
